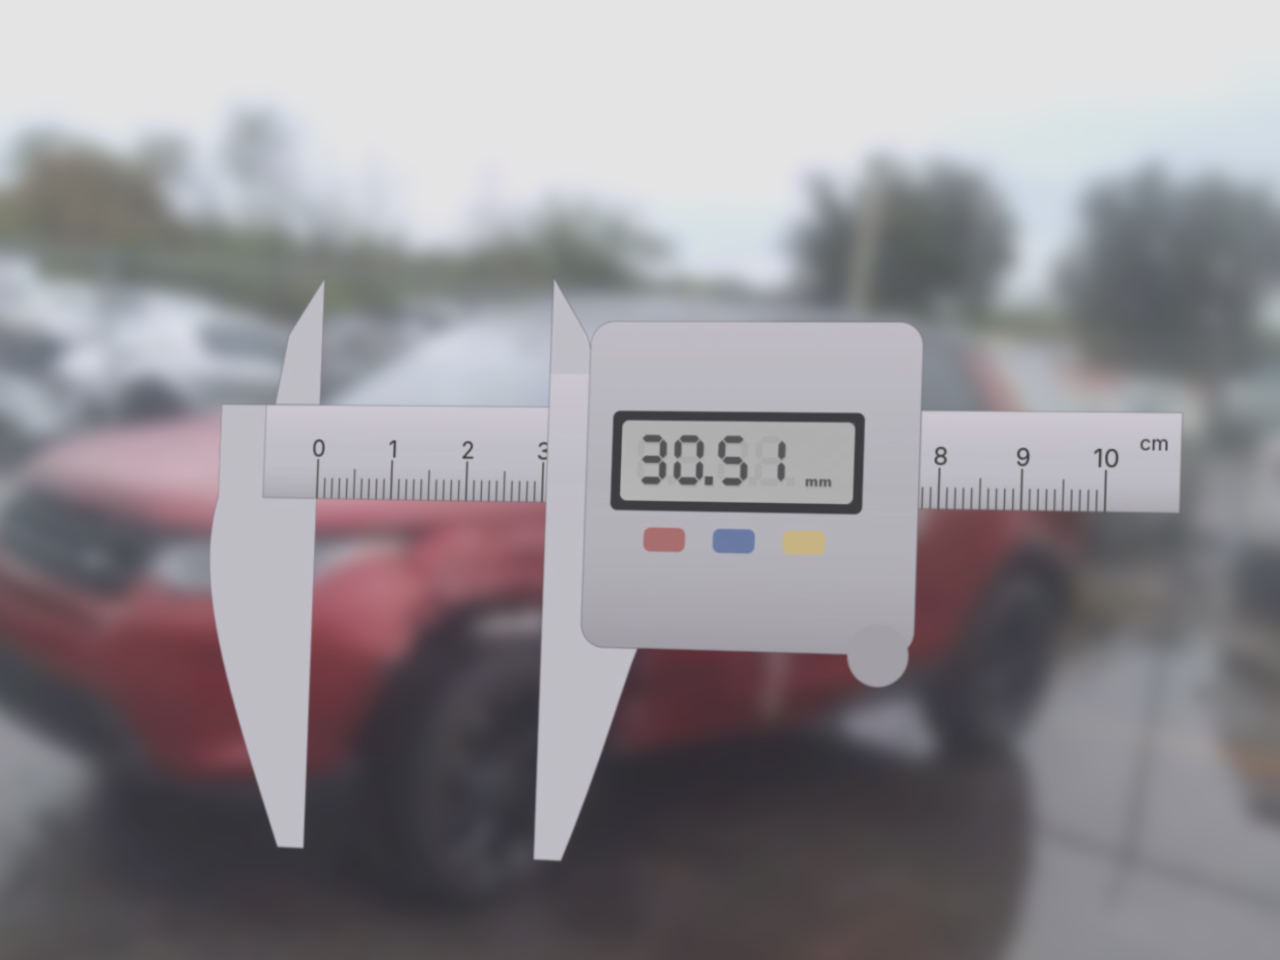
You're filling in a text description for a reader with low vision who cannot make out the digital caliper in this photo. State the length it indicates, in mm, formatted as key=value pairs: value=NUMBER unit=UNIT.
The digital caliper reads value=30.51 unit=mm
